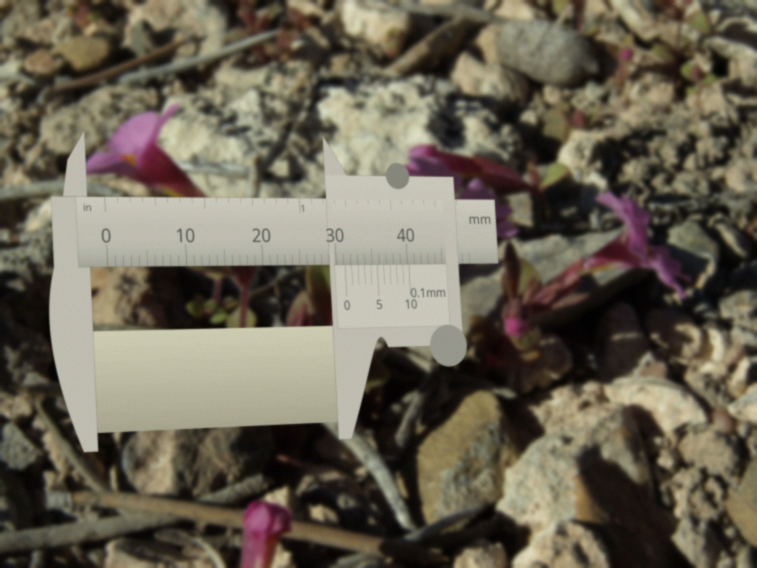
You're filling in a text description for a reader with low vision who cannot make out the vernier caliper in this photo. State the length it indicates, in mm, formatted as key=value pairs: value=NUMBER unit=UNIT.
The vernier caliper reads value=31.2 unit=mm
